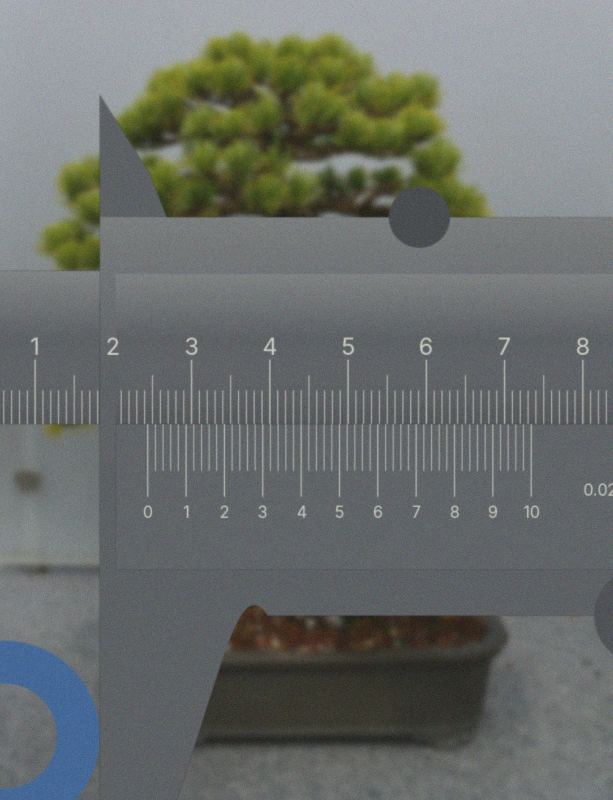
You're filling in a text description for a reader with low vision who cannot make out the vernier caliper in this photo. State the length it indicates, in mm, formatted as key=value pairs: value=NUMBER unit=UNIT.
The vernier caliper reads value=24.4 unit=mm
